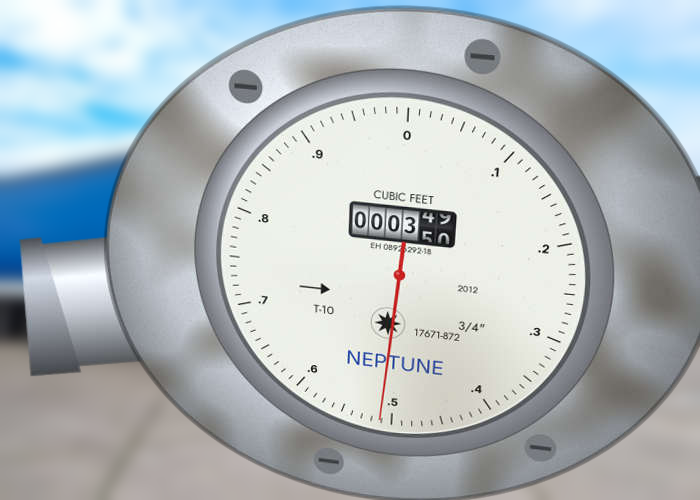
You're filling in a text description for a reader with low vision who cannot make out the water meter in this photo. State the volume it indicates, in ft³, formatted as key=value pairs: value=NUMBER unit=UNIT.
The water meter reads value=349.51 unit=ft³
